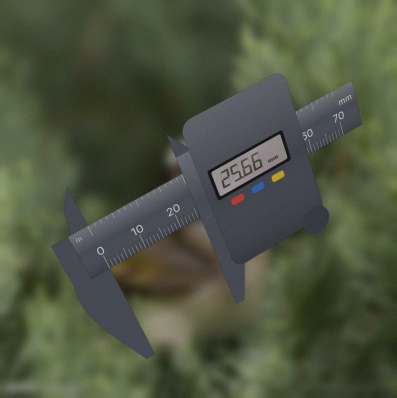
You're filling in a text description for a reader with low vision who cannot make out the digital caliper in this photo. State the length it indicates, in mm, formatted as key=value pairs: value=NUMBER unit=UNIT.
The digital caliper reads value=25.66 unit=mm
